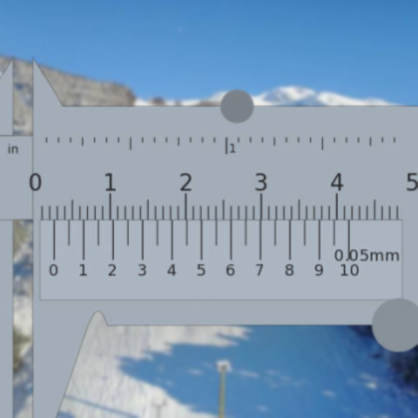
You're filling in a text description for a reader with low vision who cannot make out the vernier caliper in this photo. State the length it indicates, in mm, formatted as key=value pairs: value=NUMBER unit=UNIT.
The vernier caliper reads value=2.6 unit=mm
